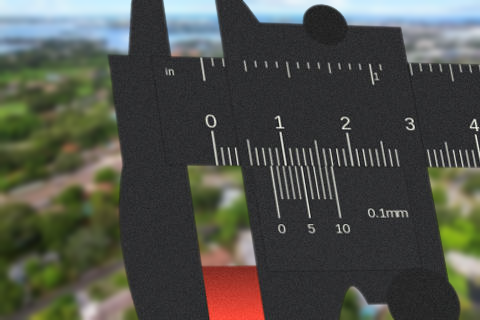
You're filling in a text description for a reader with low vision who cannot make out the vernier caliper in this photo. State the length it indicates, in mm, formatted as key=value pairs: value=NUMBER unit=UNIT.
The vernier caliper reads value=7.8 unit=mm
